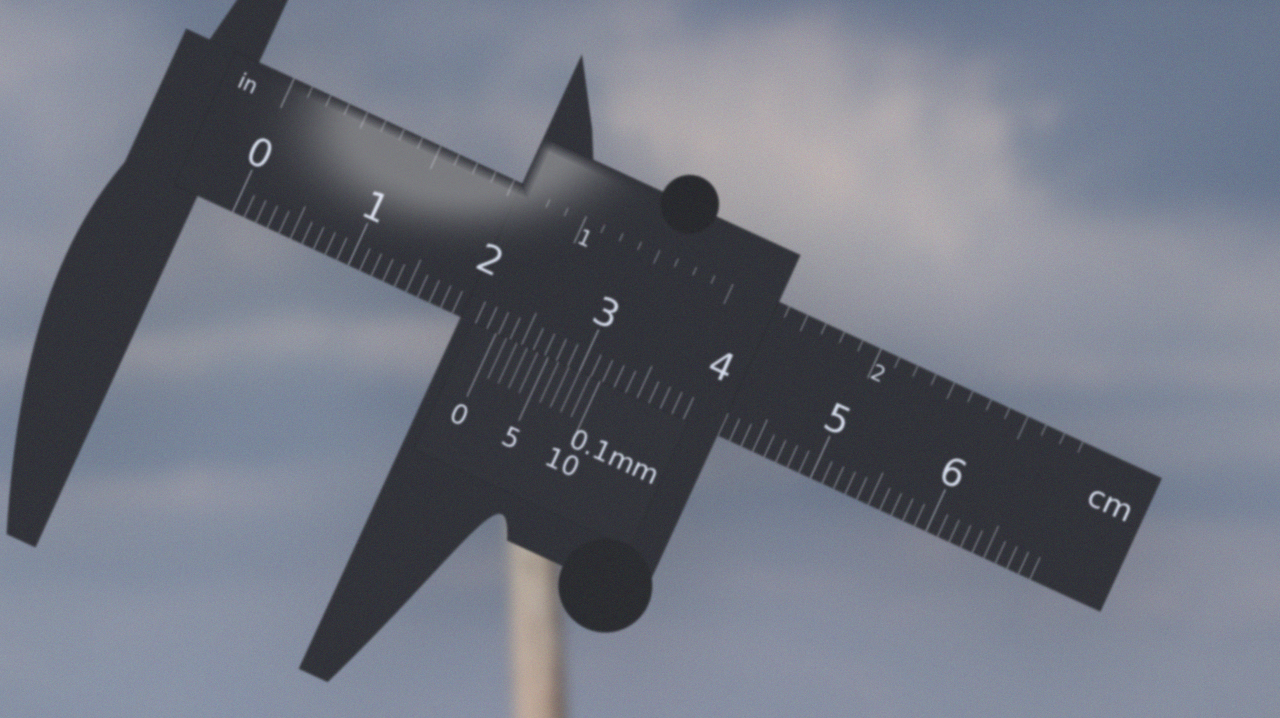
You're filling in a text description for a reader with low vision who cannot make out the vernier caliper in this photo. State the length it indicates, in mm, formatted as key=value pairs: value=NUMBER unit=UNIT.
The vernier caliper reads value=22.8 unit=mm
